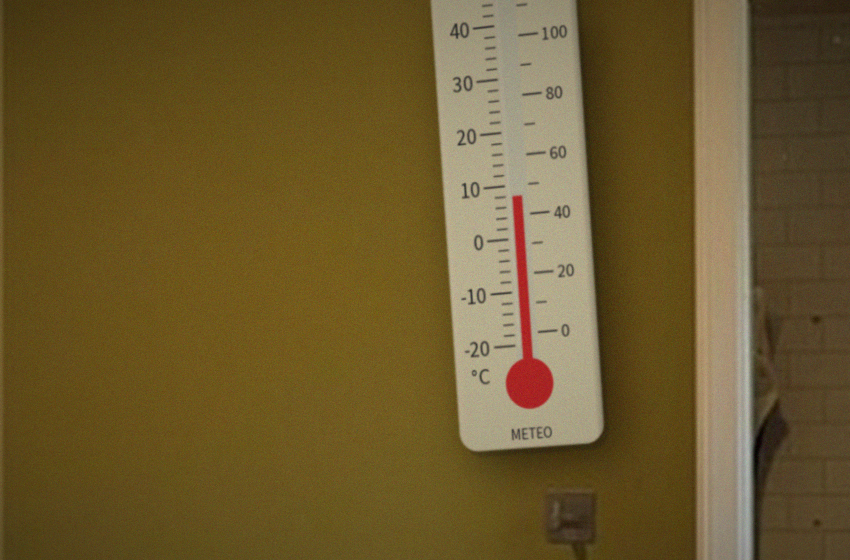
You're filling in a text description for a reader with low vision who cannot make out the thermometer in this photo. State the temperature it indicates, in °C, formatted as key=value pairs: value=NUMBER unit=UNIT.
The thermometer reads value=8 unit=°C
